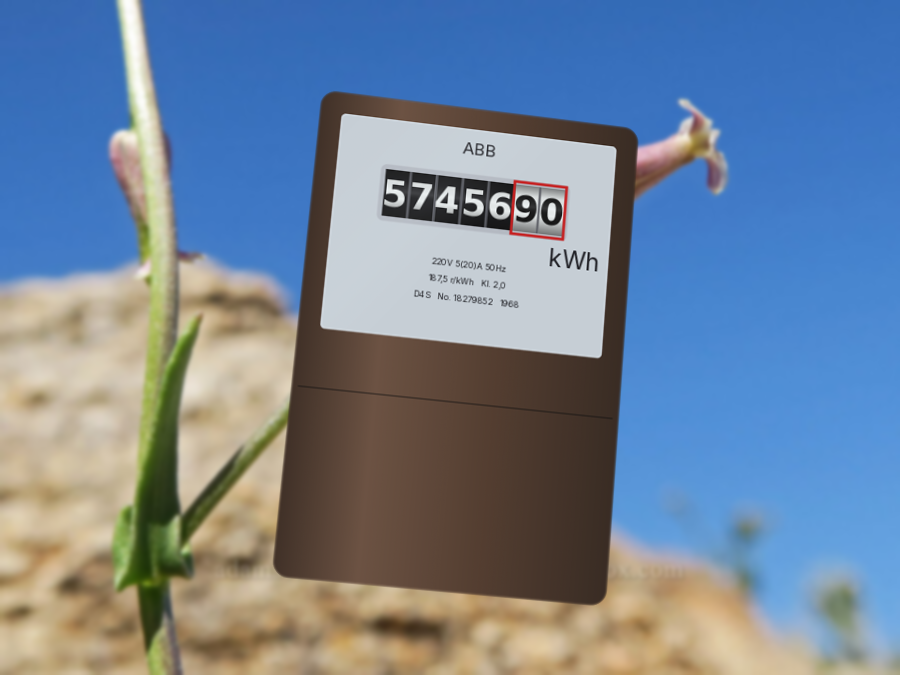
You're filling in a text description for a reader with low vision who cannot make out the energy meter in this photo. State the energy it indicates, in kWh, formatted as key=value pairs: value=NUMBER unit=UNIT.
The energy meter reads value=57456.90 unit=kWh
